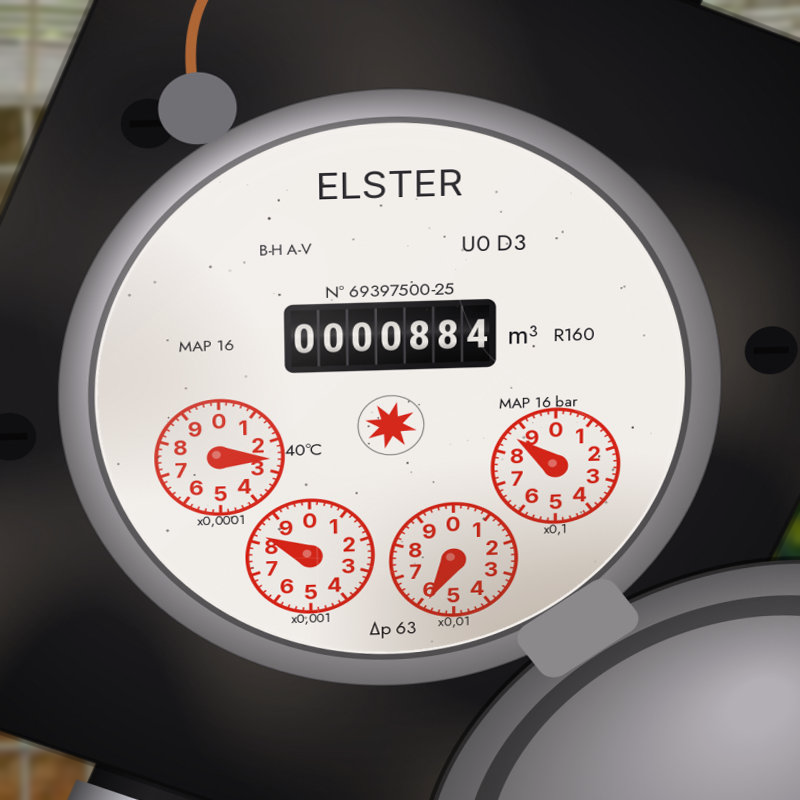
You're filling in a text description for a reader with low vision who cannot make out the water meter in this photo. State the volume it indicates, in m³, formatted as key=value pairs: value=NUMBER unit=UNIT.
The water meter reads value=884.8582 unit=m³
